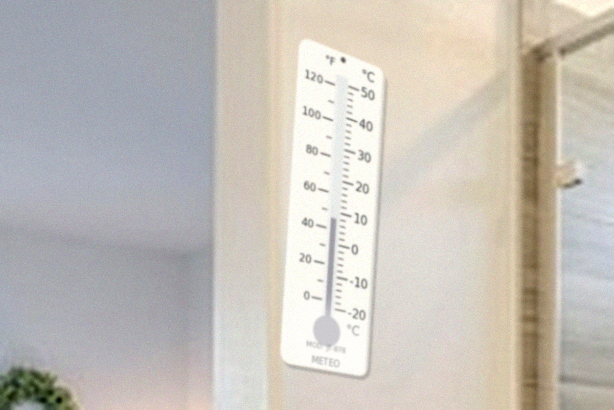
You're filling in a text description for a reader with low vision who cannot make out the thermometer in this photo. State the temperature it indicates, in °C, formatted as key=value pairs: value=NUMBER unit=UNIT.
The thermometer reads value=8 unit=°C
